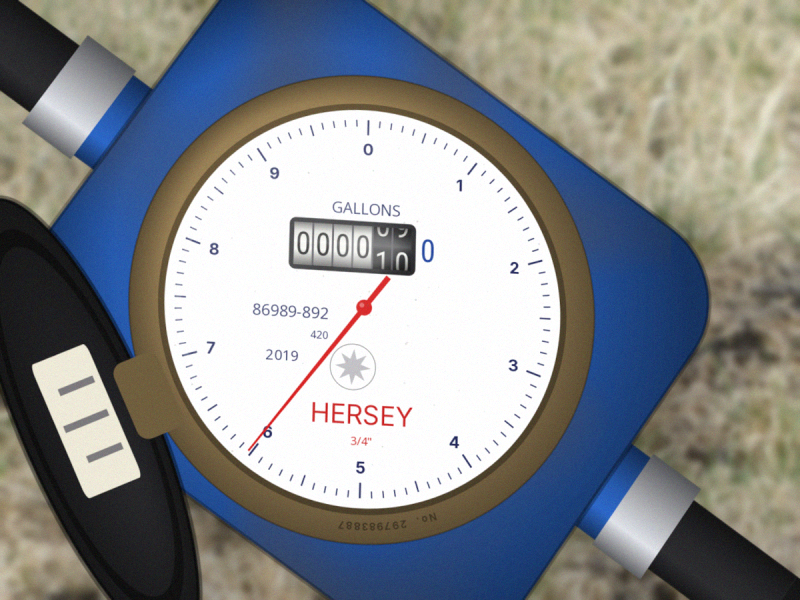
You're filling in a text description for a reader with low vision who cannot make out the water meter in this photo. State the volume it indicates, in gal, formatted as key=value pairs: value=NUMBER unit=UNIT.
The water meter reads value=96.0 unit=gal
